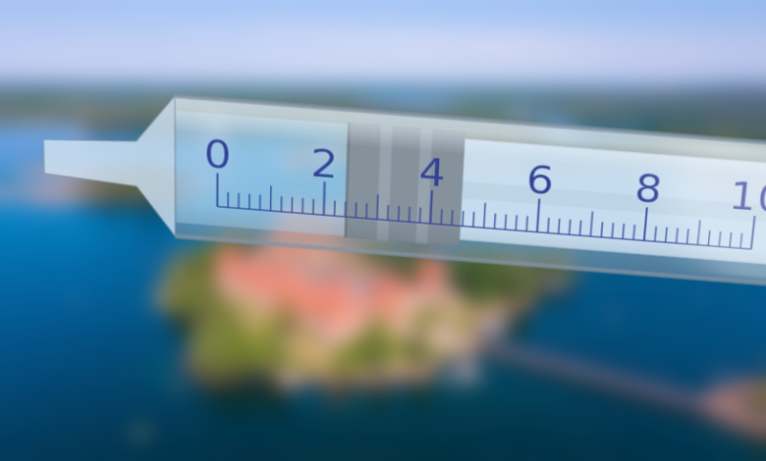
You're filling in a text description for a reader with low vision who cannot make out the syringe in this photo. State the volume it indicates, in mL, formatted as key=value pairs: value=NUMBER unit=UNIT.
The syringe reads value=2.4 unit=mL
